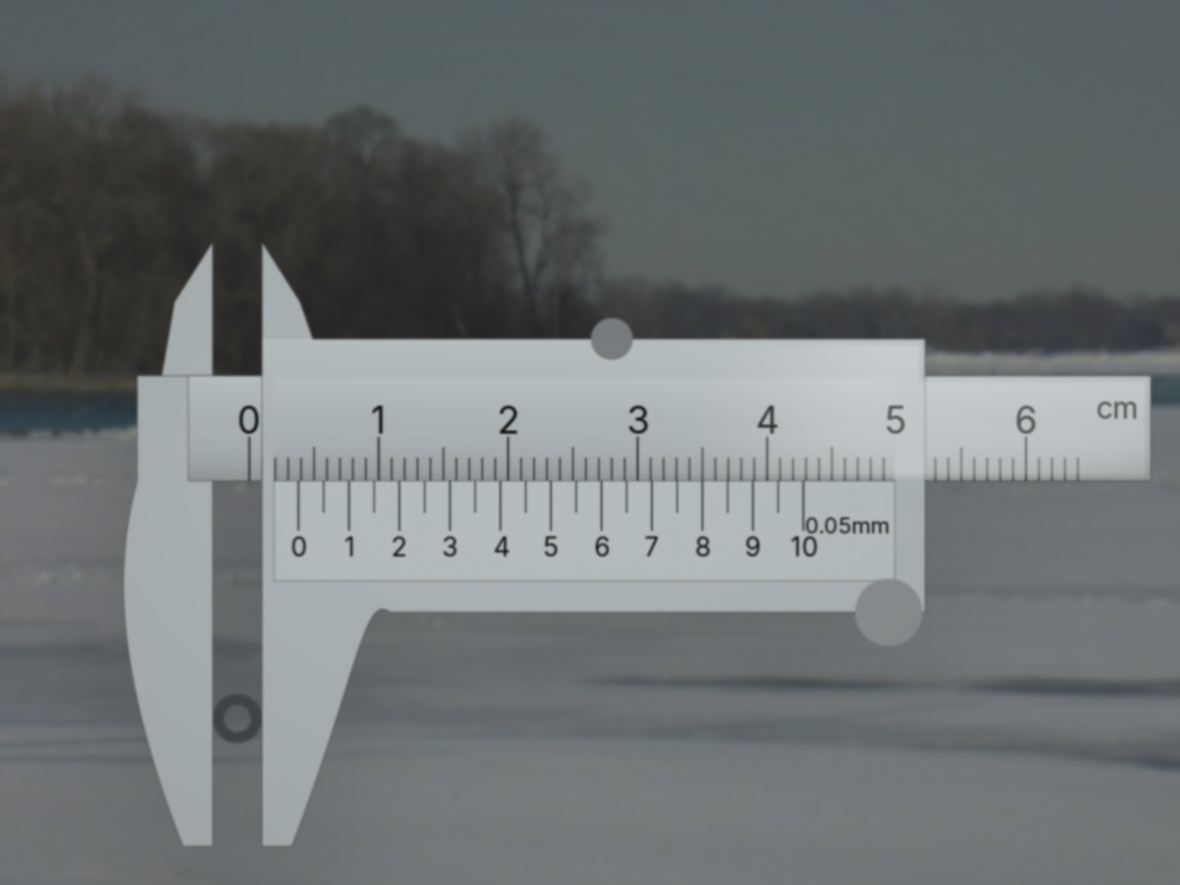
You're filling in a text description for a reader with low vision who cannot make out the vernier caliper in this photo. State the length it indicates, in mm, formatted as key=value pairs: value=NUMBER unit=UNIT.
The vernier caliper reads value=3.8 unit=mm
